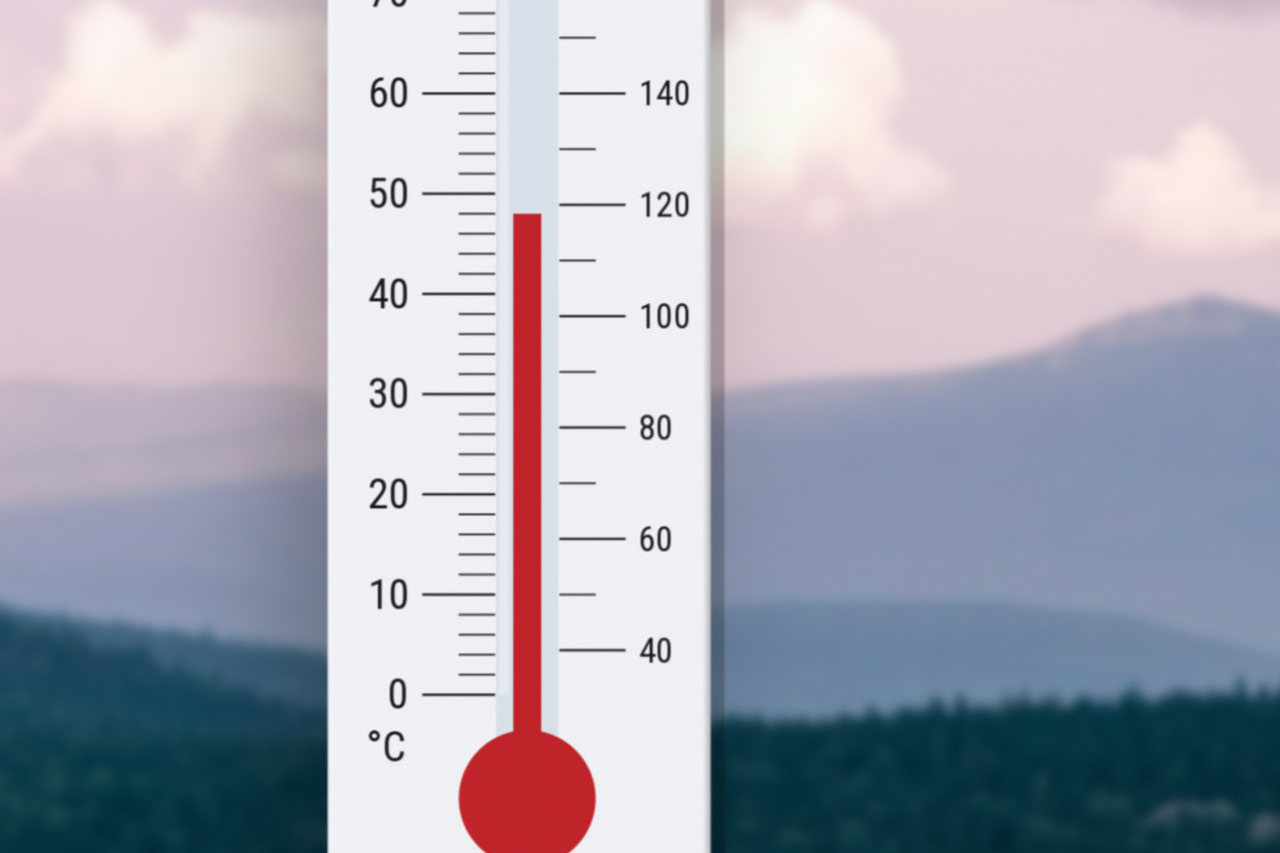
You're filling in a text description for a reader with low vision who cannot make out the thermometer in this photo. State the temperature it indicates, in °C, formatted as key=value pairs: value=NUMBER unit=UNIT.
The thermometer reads value=48 unit=°C
